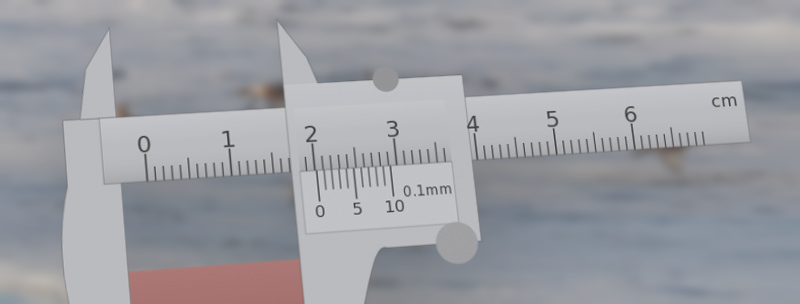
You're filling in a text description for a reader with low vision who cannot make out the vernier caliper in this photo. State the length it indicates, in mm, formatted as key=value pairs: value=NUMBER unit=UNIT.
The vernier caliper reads value=20.2 unit=mm
